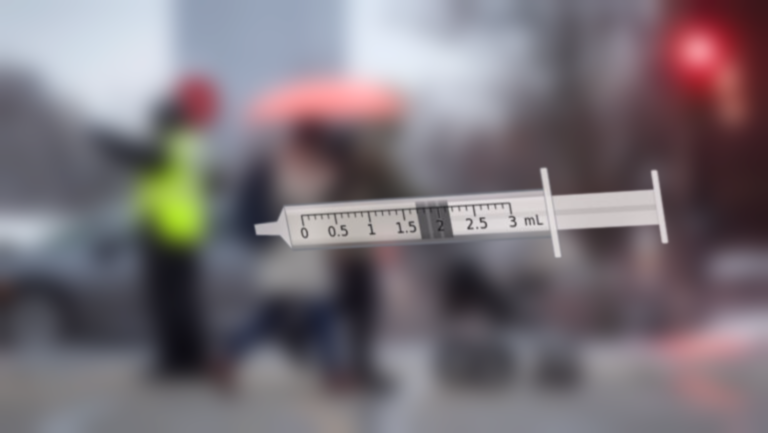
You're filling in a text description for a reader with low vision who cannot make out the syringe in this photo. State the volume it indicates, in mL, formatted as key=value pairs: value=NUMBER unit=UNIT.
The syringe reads value=1.7 unit=mL
